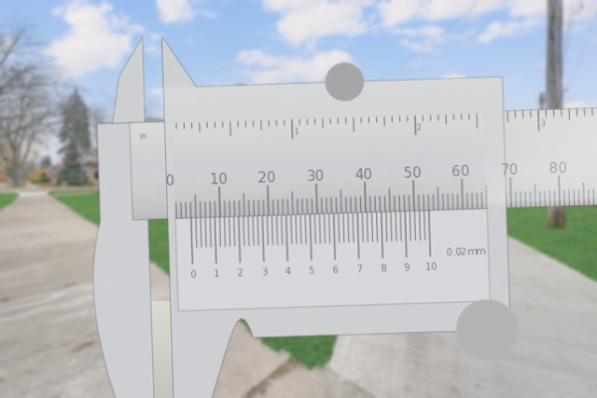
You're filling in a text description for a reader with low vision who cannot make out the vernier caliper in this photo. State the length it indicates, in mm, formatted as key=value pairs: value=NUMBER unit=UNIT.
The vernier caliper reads value=4.0 unit=mm
